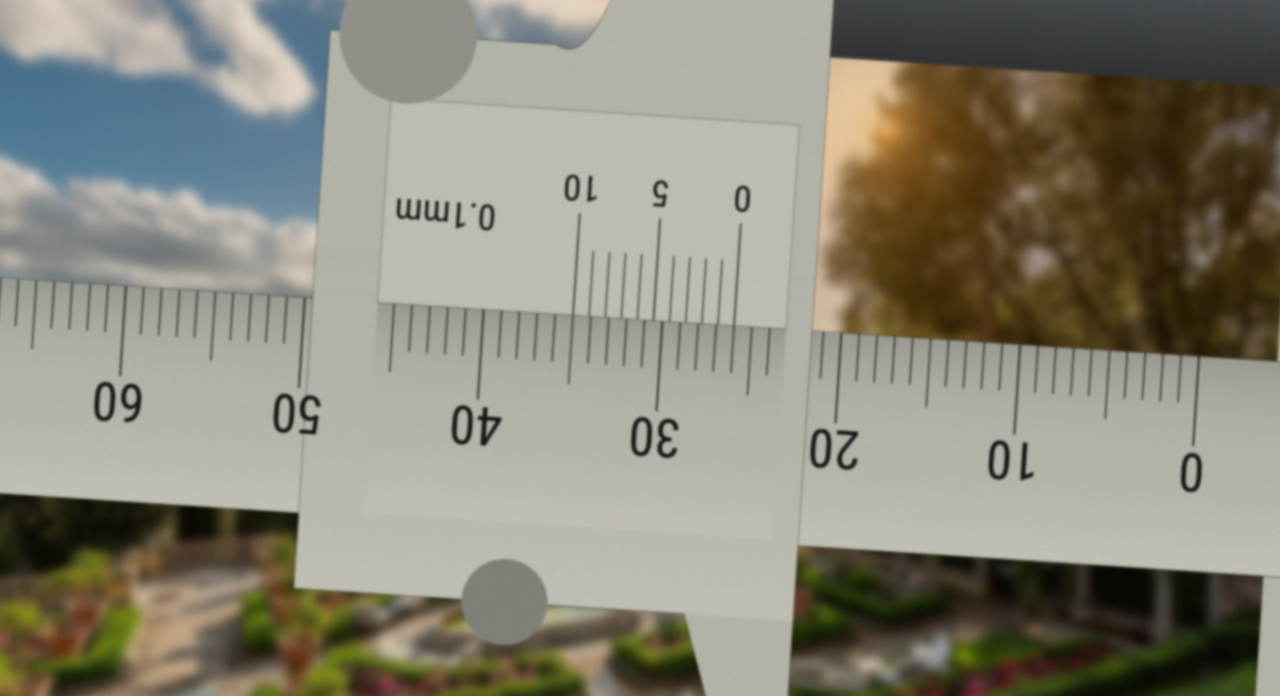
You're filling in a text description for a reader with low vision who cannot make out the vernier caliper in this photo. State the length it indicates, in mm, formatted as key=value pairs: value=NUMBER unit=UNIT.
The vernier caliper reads value=26.0 unit=mm
